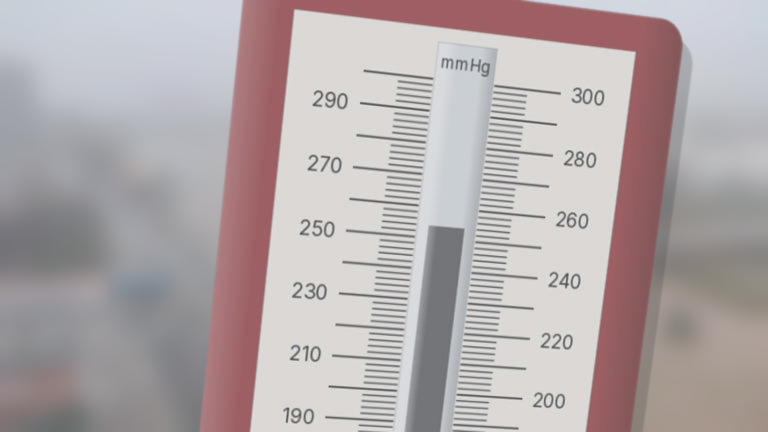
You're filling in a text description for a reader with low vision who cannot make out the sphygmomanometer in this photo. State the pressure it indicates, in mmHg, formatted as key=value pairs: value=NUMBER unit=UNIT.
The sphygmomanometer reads value=254 unit=mmHg
